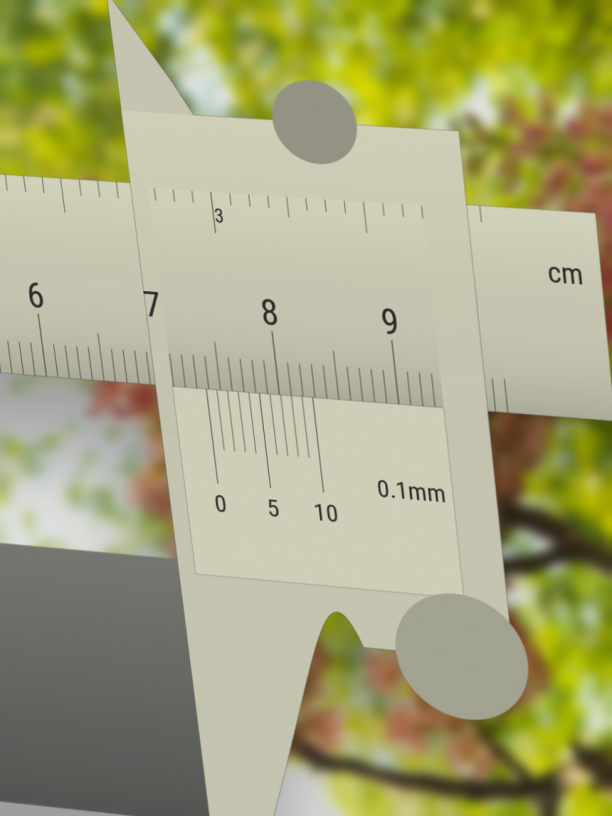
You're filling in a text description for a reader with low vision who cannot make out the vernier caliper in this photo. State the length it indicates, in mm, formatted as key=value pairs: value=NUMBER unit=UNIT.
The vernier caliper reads value=73.8 unit=mm
